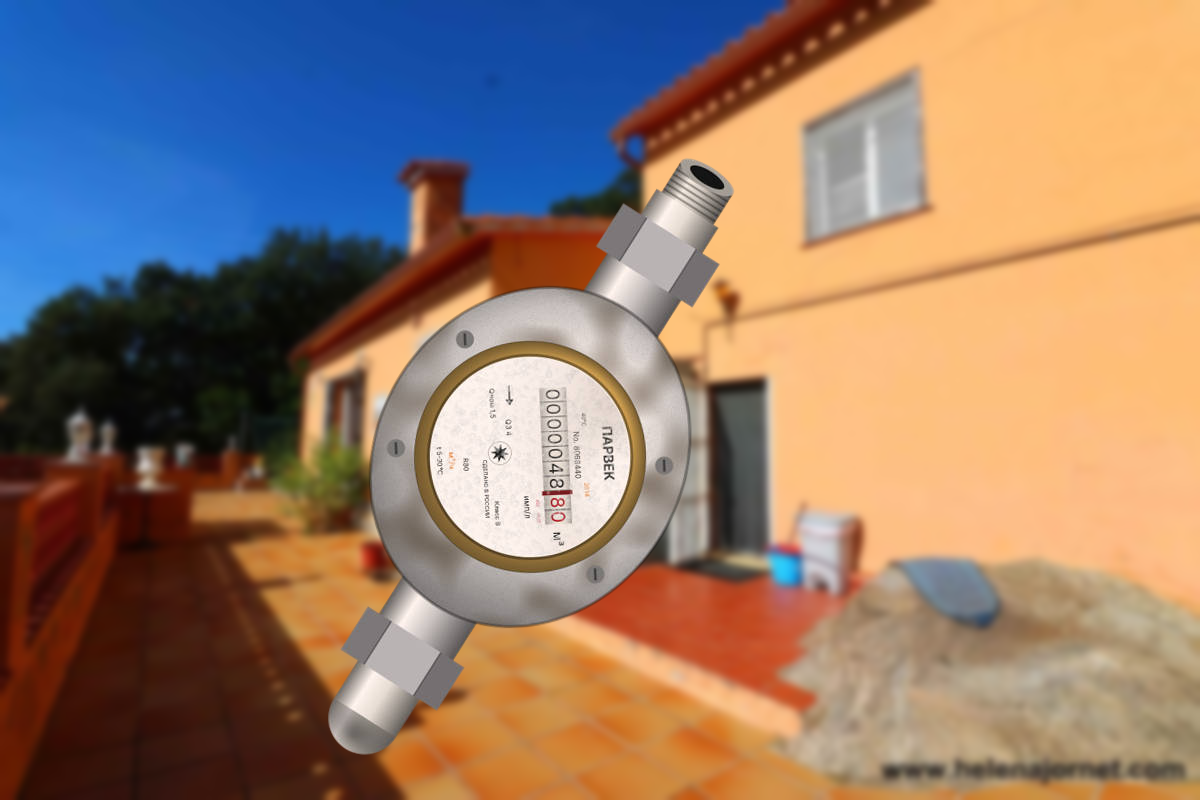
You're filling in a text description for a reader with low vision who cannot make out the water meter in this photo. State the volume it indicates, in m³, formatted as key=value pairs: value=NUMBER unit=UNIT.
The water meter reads value=48.80 unit=m³
